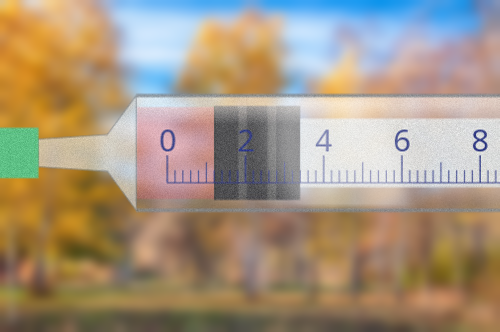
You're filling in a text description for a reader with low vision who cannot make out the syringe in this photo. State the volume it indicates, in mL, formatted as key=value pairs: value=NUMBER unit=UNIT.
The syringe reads value=1.2 unit=mL
